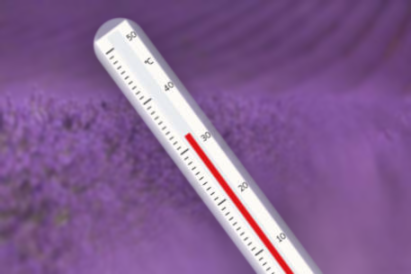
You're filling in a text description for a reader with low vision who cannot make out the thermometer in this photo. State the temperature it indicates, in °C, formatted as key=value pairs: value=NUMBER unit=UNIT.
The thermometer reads value=32 unit=°C
